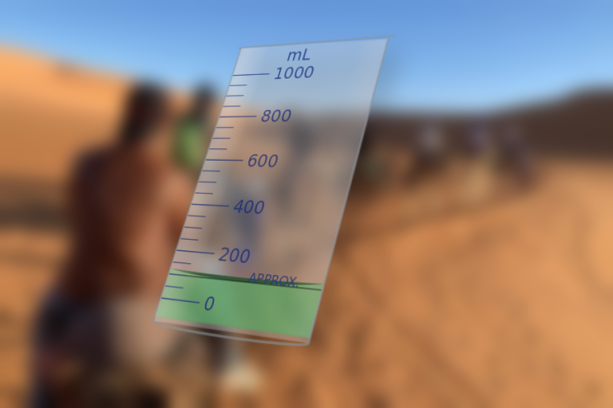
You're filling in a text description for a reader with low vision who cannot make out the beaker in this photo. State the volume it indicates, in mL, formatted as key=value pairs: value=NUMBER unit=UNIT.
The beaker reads value=100 unit=mL
